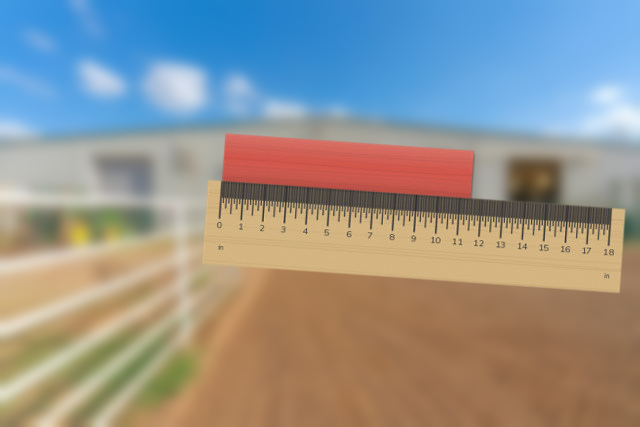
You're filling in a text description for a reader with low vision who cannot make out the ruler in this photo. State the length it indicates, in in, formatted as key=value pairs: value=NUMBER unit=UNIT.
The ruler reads value=11.5 unit=in
